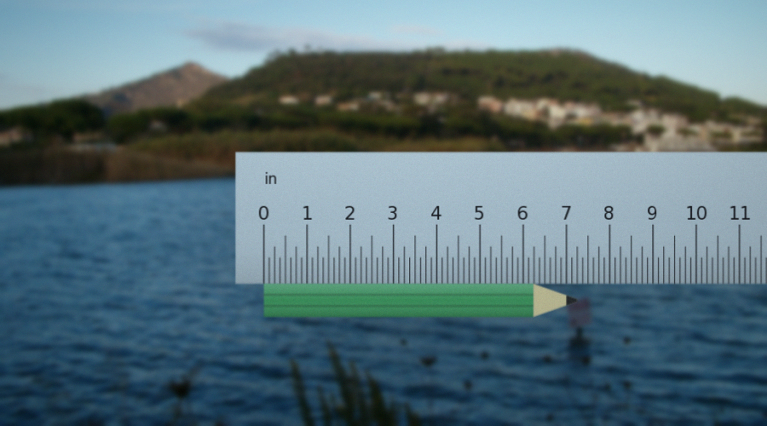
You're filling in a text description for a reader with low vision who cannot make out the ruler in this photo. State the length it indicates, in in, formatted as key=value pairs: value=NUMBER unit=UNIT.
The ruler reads value=7.25 unit=in
